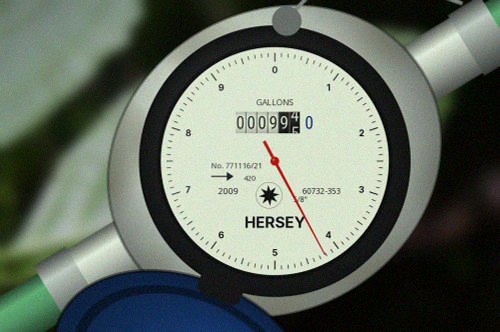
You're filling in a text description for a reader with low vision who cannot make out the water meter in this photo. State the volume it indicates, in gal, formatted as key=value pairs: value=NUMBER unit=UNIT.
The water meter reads value=9944.2 unit=gal
